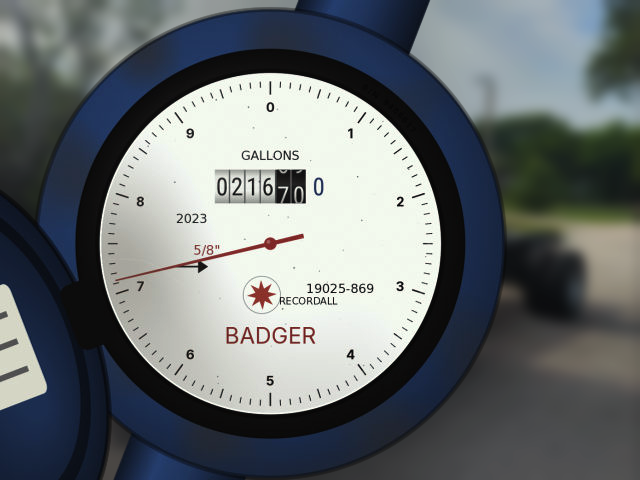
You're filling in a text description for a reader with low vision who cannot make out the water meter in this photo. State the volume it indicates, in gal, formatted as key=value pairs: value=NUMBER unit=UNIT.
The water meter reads value=216697.1 unit=gal
